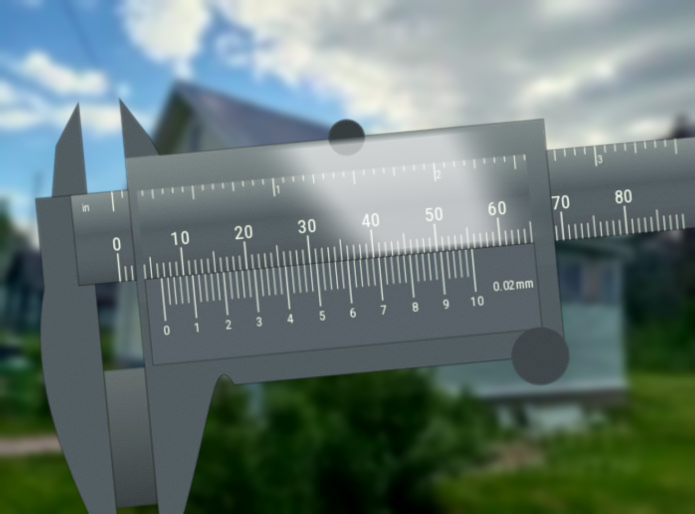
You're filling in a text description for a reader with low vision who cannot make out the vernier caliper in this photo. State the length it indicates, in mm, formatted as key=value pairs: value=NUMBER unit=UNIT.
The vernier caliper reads value=6.5 unit=mm
